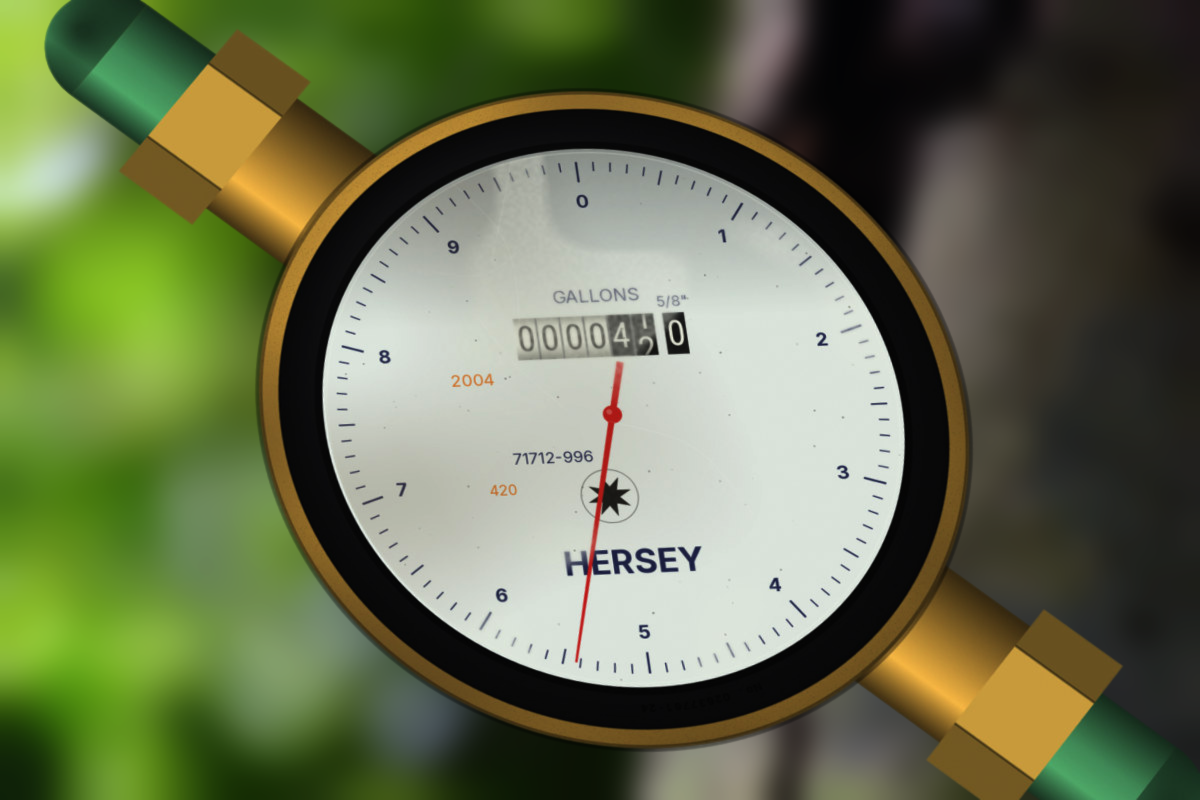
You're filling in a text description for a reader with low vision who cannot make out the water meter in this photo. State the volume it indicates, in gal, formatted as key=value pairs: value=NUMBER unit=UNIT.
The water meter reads value=415.4 unit=gal
